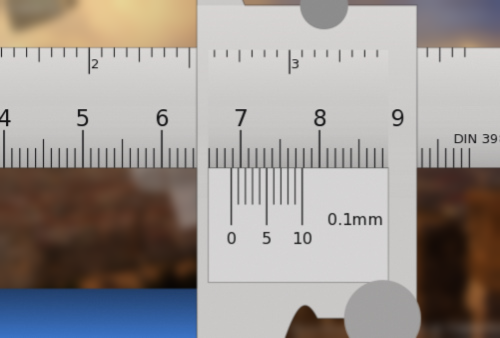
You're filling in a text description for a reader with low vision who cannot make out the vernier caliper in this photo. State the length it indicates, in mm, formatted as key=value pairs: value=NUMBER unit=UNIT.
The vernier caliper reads value=68.8 unit=mm
